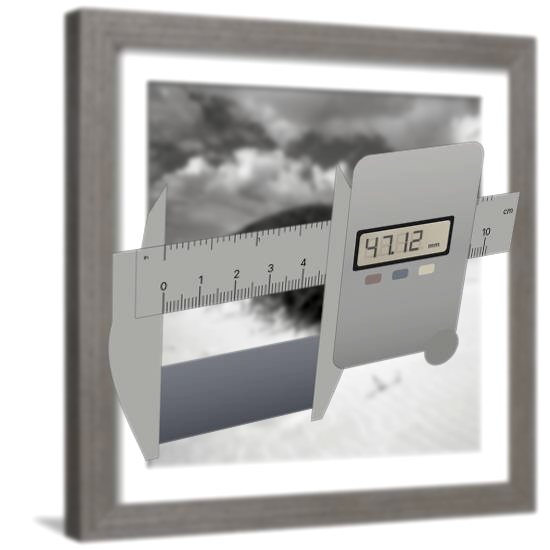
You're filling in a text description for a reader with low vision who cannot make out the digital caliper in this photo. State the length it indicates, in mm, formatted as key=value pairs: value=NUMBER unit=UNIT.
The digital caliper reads value=47.12 unit=mm
